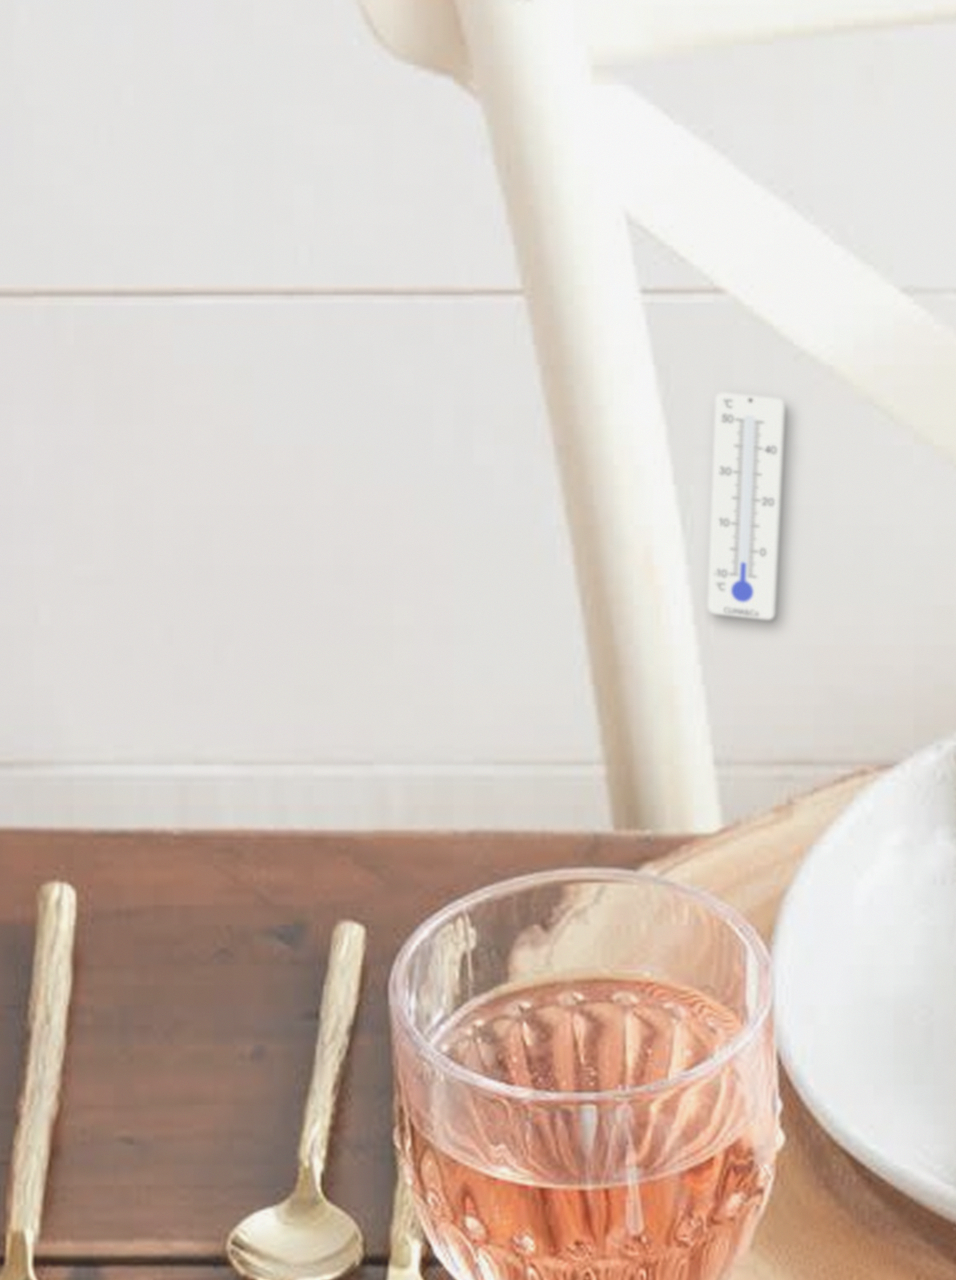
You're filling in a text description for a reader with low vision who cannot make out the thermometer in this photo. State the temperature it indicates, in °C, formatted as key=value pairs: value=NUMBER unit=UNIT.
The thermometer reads value=-5 unit=°C
